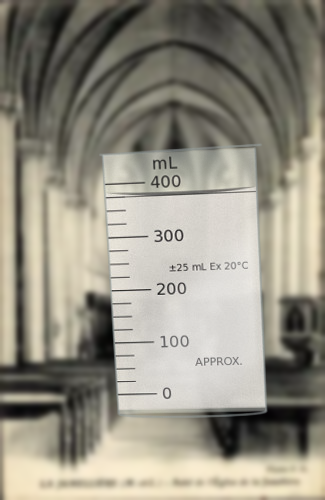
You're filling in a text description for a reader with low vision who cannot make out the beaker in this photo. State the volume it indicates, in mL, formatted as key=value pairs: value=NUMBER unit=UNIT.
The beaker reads value=375 unit=mL
